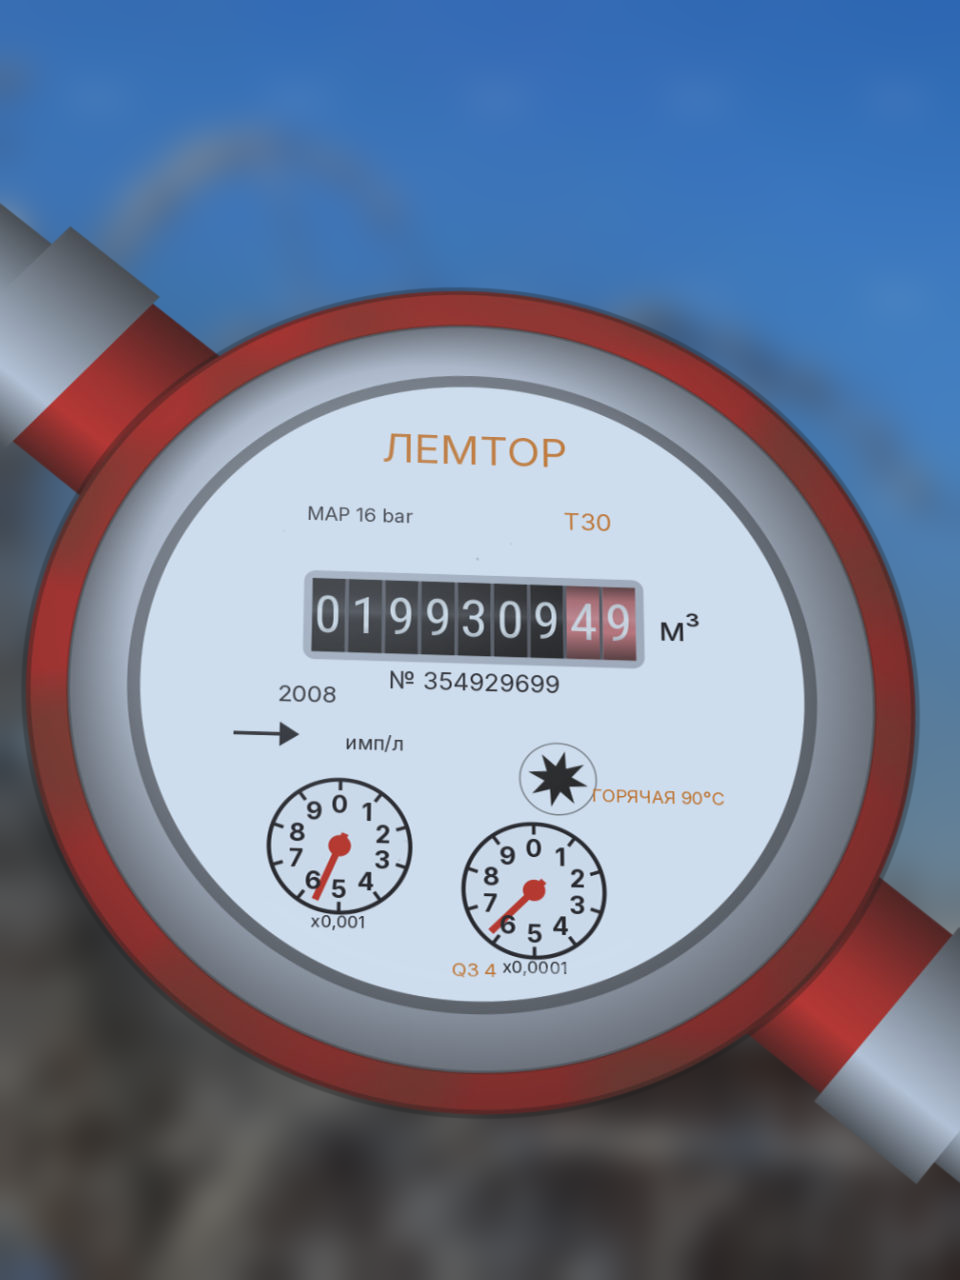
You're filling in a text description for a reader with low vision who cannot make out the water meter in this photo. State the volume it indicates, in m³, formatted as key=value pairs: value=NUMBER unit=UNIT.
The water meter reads value=199309.4956 unit=m³
